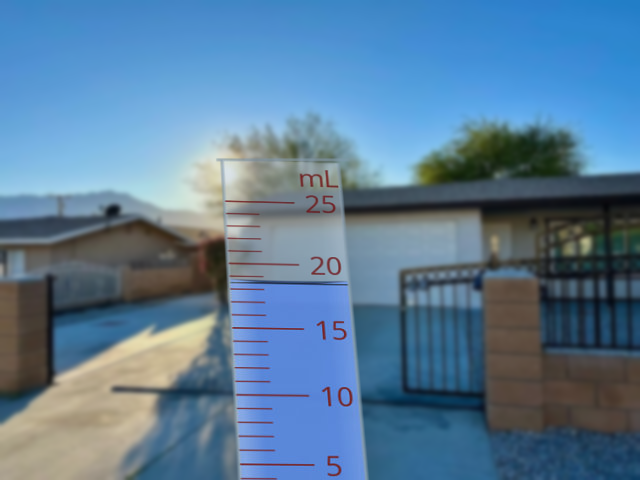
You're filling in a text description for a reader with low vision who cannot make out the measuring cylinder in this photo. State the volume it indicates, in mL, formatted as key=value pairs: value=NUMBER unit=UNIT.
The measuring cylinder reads value=18.5 unit=mL
